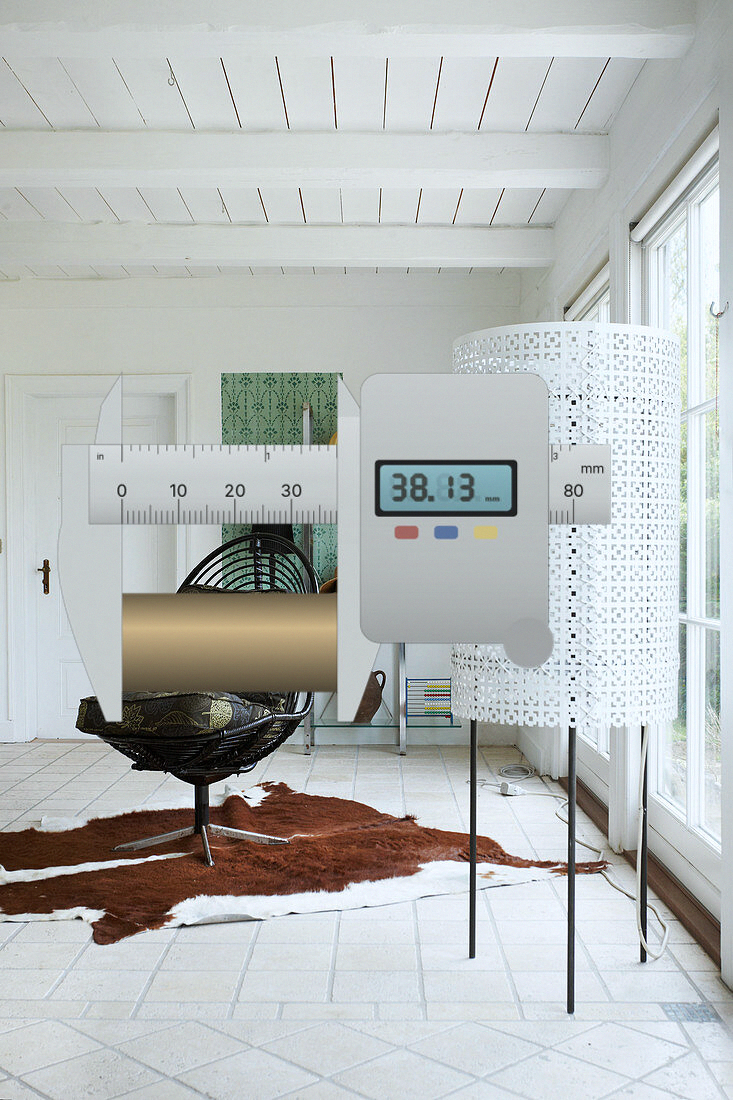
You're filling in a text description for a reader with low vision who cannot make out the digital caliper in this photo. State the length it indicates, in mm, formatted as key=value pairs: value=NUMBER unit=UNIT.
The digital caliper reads value=38.13 unit=mm
